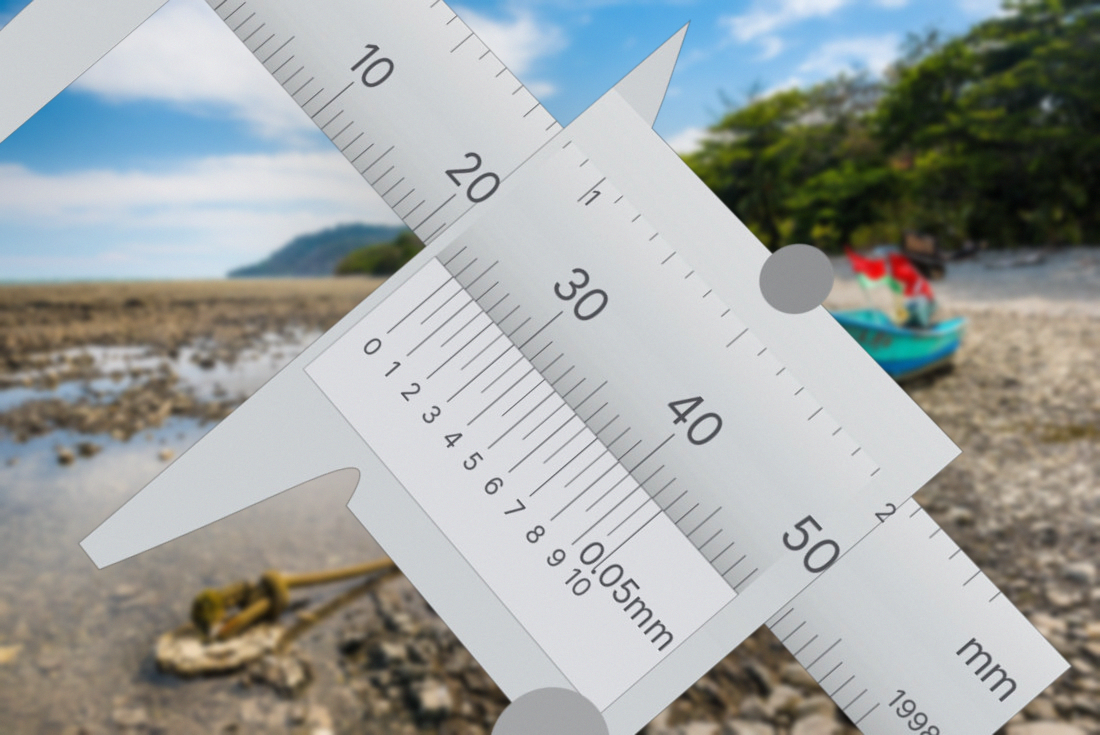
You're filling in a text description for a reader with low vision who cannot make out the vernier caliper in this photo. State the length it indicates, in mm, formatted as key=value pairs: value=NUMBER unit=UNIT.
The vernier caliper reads value=23.9 unit=mm
